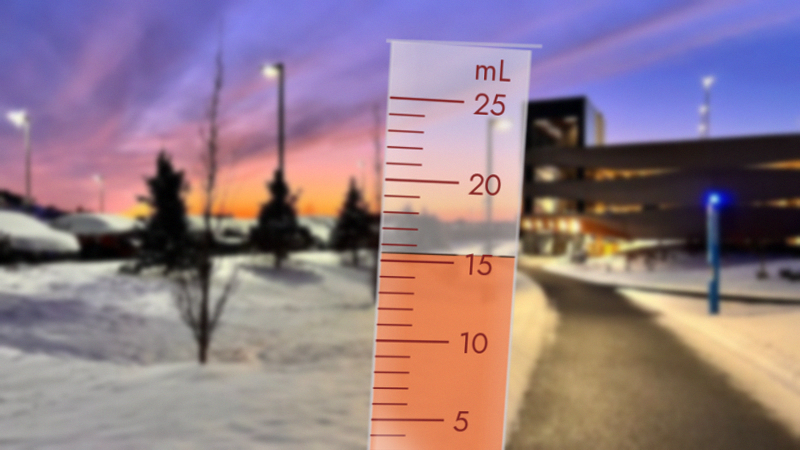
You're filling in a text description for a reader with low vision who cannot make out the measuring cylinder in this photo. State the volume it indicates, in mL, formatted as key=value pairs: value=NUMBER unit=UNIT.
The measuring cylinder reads value=15.5 unit=mL
